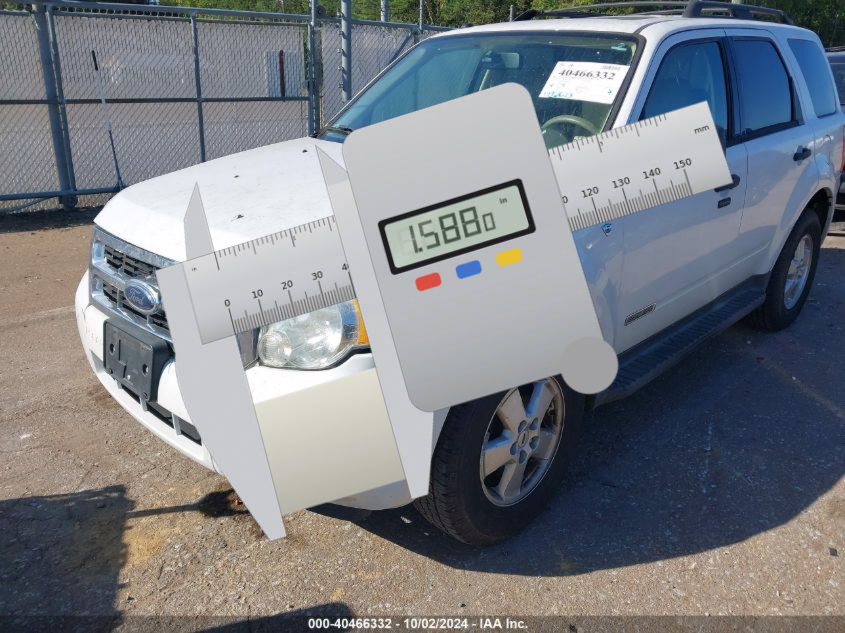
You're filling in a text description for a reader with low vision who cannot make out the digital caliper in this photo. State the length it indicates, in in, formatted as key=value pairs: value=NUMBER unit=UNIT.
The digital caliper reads value=1.5880 unit=in
